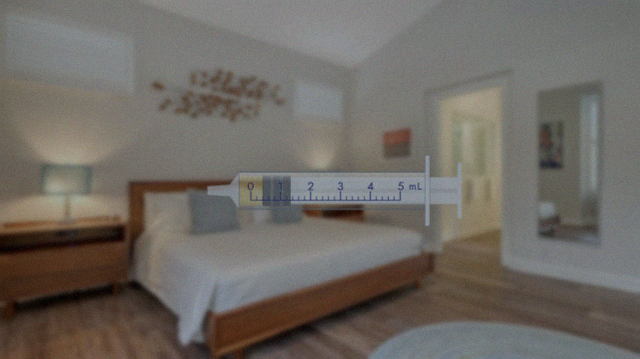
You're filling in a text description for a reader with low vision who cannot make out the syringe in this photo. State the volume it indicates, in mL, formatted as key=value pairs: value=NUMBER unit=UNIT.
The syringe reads value=0.4 unit=mL
